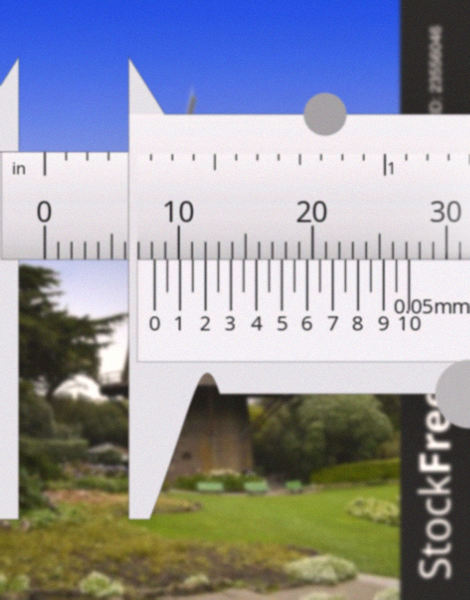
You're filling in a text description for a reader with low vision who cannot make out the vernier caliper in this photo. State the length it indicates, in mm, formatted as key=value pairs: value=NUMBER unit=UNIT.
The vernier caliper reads value=8.2 unit=mm
